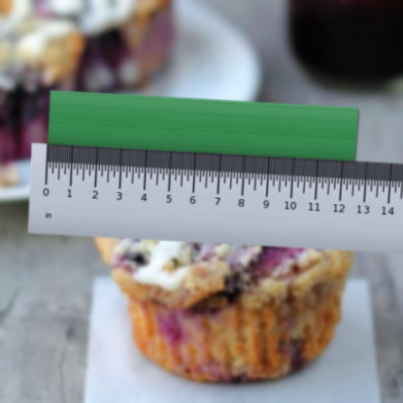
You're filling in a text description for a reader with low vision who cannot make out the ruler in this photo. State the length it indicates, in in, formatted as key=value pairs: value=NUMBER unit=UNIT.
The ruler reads value=12.5 unit=in
